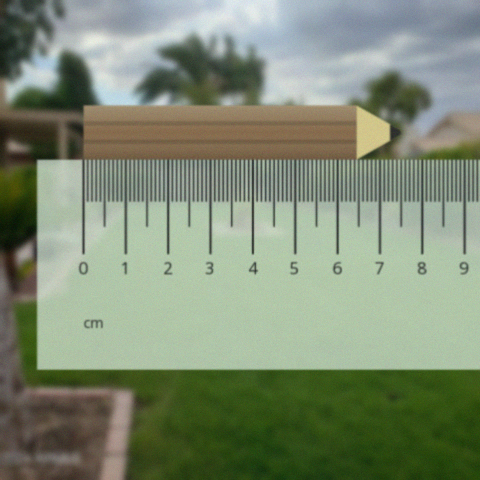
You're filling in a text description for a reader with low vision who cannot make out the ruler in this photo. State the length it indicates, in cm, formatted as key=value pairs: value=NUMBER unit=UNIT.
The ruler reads value=7.5 unit=cm
